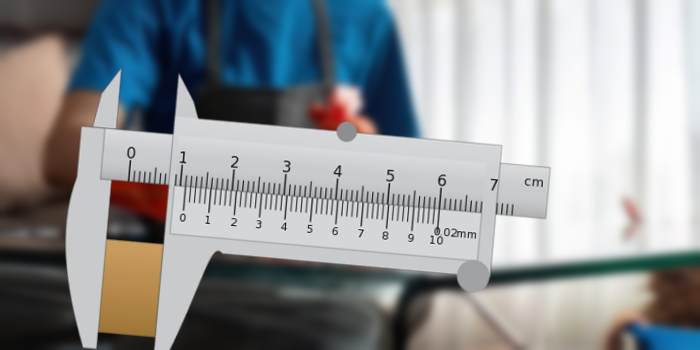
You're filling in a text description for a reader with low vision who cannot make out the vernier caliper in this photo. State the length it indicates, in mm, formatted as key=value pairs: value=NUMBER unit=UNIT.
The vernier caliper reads value=11.0 unit=mm
